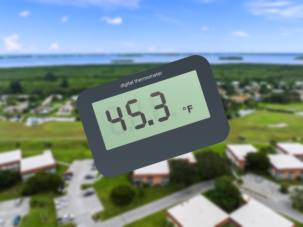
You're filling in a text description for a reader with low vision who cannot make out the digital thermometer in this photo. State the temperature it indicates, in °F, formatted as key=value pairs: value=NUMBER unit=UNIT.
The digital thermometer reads value=45.3 unit=°F
